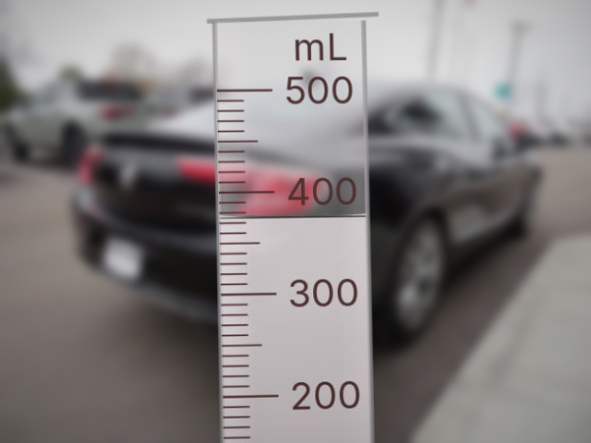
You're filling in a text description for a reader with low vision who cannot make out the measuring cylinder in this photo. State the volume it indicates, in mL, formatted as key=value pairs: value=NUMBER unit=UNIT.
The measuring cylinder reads value=375 unit=mL
